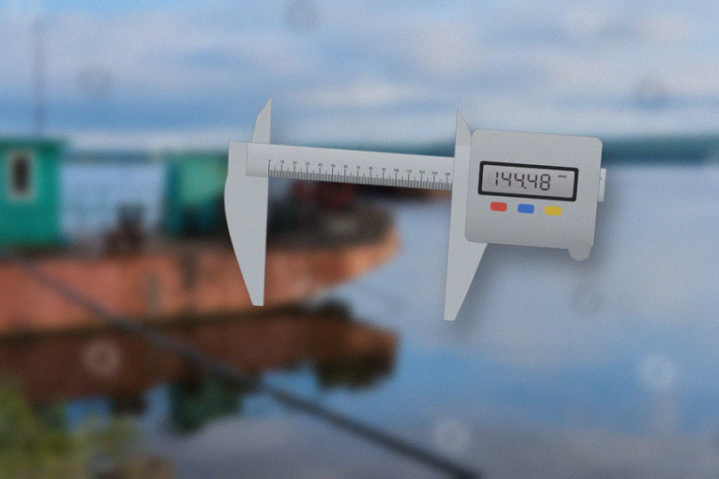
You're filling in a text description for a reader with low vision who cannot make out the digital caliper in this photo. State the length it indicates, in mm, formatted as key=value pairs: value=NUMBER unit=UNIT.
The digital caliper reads value=144.48 unit=mm
